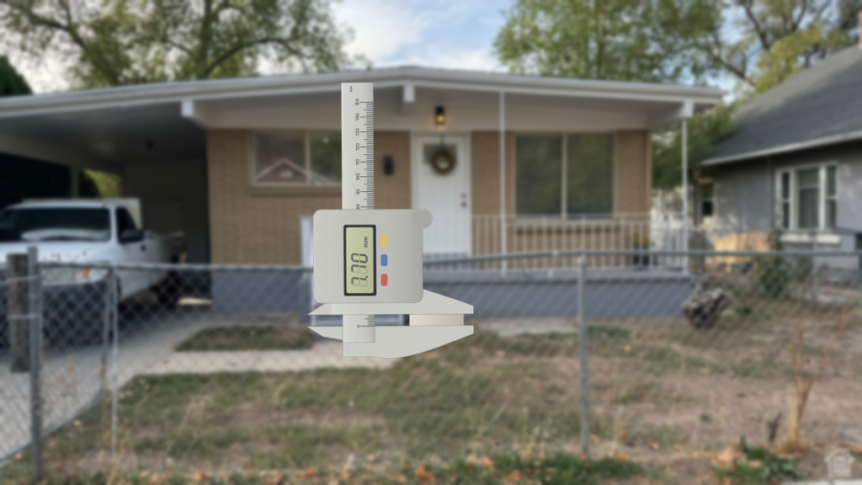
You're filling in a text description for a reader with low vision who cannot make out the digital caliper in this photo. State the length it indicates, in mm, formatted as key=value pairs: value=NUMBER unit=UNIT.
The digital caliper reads value=7.70 unit=mm
